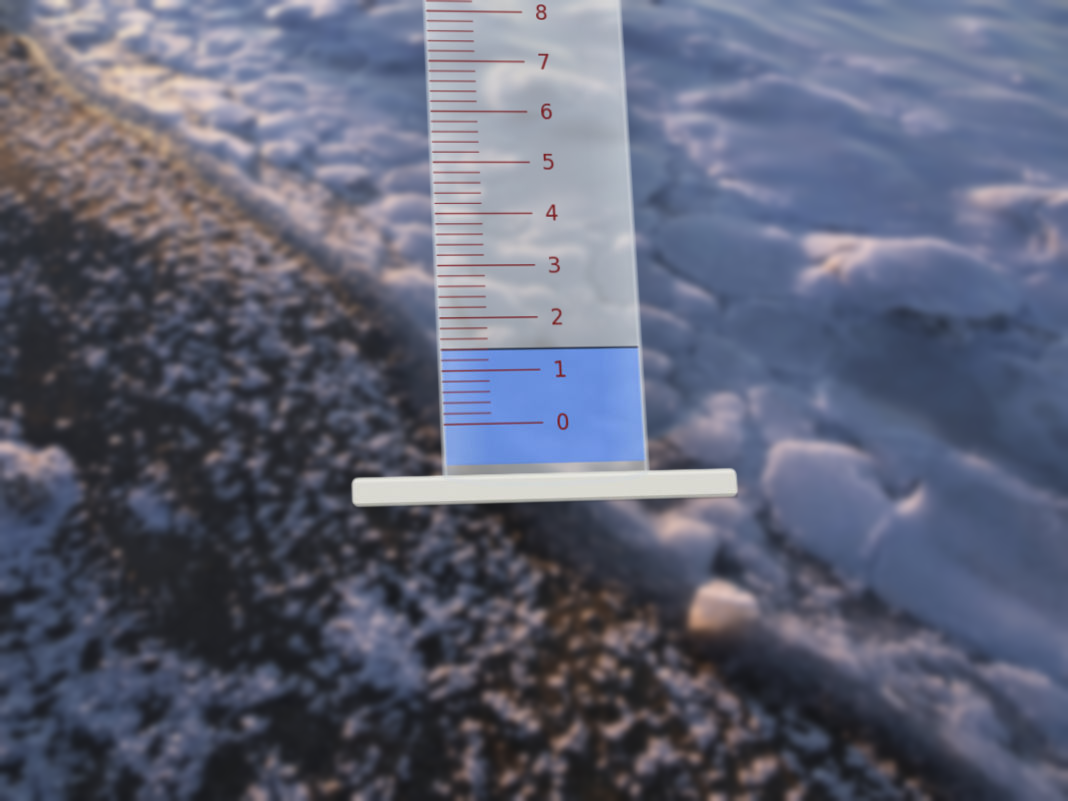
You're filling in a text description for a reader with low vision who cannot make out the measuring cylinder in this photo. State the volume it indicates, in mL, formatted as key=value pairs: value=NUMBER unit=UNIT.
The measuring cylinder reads value=1.4 unit=mL
